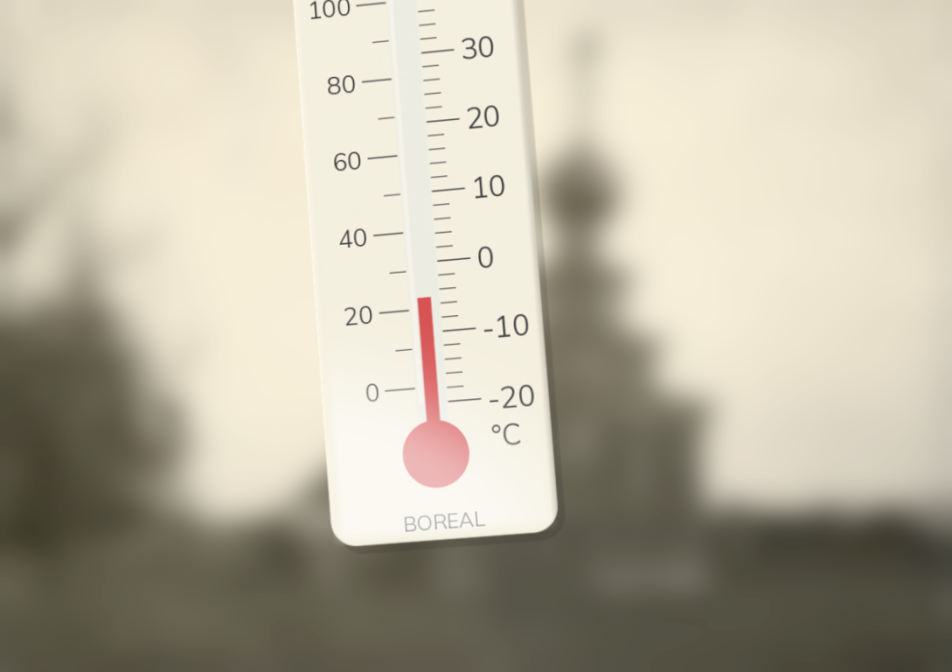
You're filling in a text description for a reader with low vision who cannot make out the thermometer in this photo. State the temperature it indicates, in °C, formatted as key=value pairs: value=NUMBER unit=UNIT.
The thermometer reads value=-5 unit=°C
